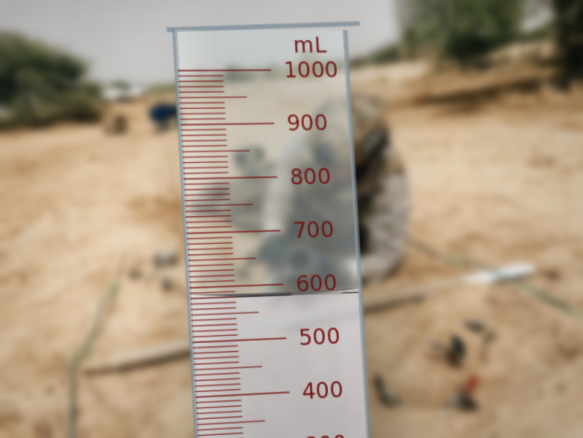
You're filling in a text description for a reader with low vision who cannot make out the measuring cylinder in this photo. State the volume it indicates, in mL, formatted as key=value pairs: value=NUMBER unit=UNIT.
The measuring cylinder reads value=580 unit=mL
